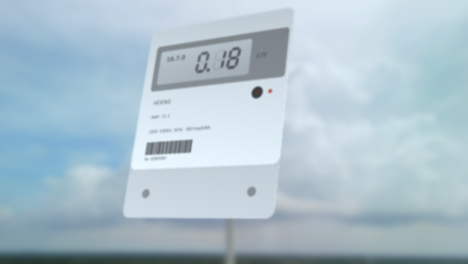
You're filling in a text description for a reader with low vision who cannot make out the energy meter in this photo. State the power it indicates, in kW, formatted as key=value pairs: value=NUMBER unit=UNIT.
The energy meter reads value=0.18 unit=kW
